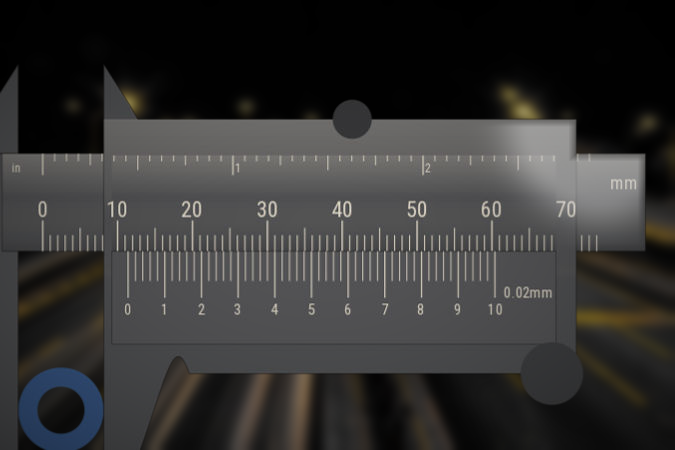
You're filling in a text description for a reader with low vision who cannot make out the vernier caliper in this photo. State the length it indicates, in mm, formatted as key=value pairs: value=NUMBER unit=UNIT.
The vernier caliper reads value=11.4 unit=mm
